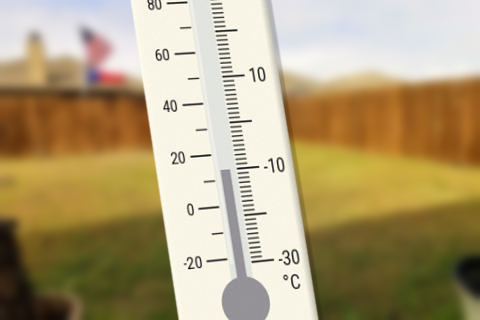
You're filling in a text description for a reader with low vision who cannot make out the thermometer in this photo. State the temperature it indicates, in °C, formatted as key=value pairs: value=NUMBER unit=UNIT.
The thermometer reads value=-10 unit=°C
